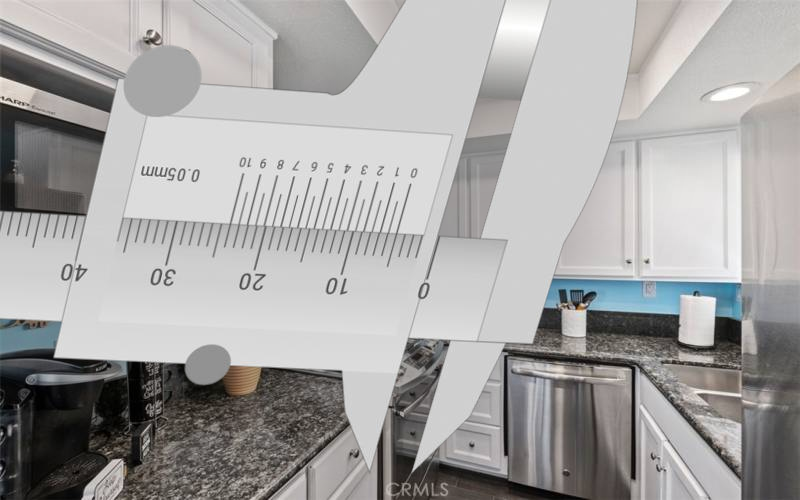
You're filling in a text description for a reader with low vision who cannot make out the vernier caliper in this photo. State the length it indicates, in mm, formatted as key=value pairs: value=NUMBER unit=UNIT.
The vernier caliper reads value=5.0 unit=mm
